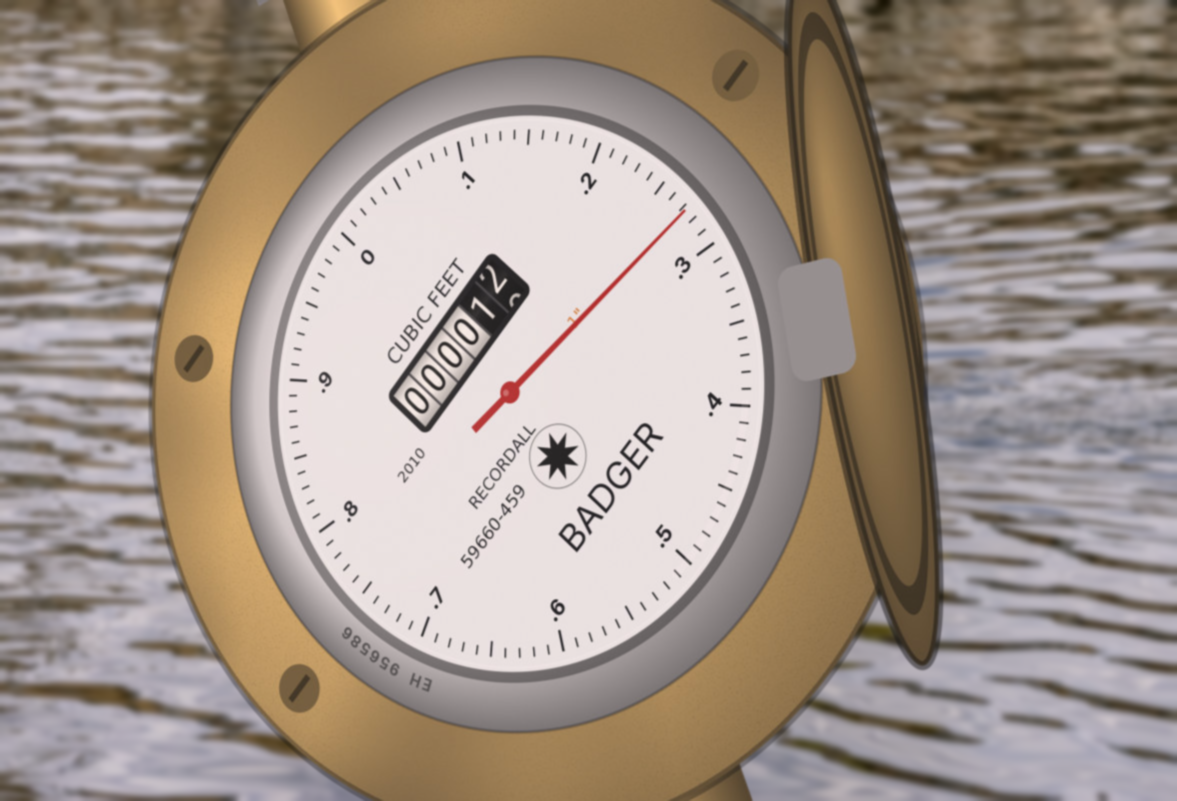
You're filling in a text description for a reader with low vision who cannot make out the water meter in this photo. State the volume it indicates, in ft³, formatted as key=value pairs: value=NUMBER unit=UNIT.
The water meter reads value=12.27 unit=ft³
